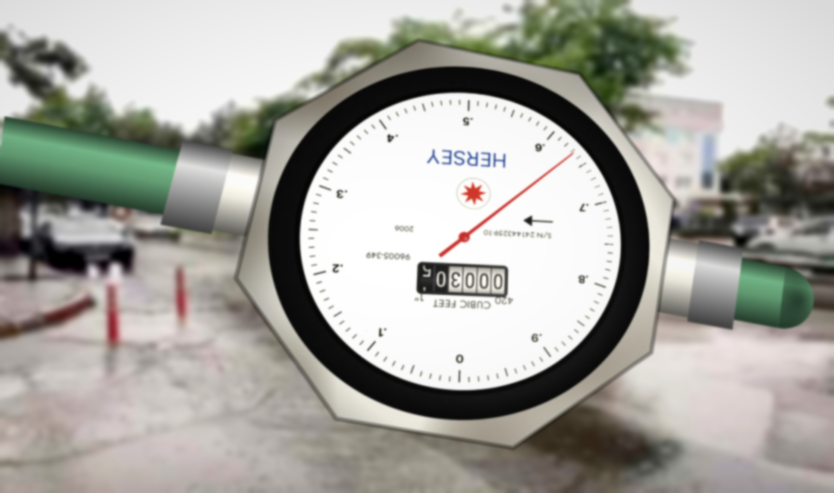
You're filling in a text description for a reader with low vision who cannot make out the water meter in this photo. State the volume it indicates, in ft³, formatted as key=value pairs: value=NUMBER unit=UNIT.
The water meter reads value=304.63 unit=ft³
